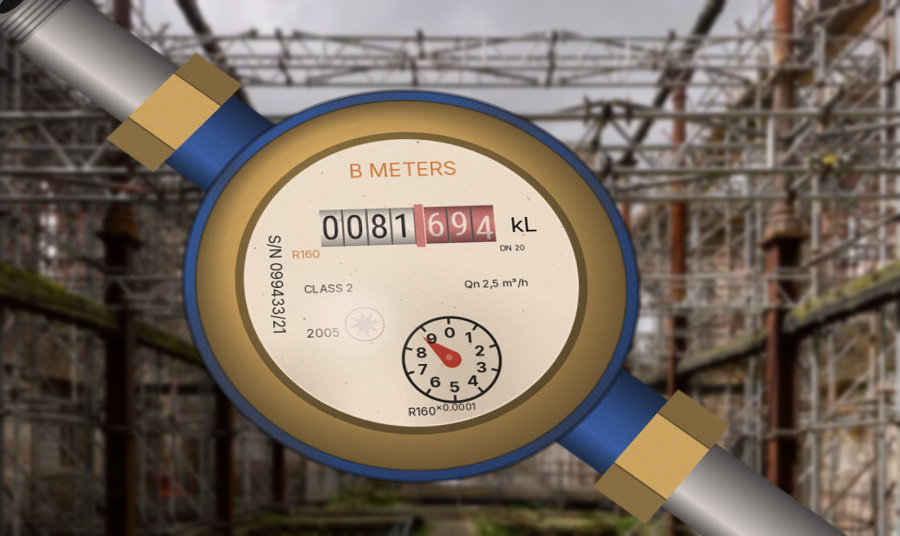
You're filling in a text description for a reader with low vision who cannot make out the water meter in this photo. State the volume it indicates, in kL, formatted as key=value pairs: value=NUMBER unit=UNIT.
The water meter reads value=81.6938 unit=kL
